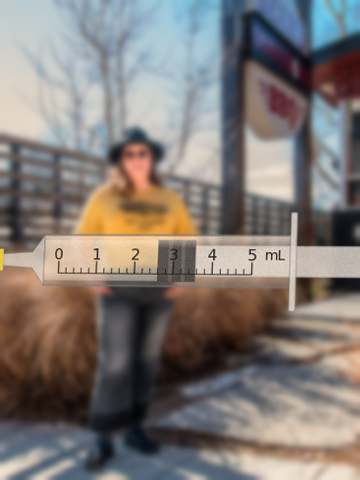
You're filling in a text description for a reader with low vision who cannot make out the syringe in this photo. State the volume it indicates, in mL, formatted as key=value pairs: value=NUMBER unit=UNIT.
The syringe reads value=2.6 unit=mL
